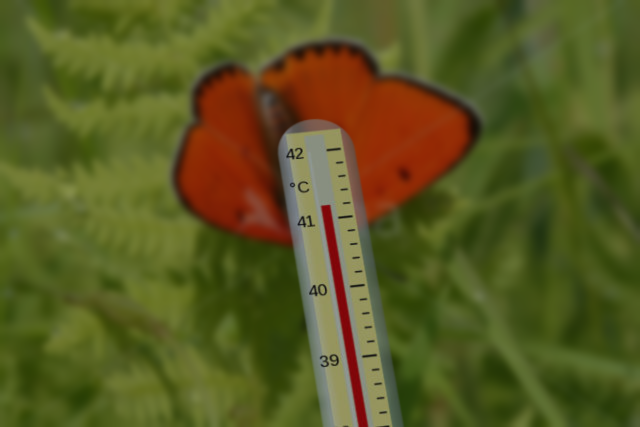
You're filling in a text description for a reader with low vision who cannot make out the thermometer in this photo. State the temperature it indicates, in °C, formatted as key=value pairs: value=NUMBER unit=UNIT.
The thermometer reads value=41.2 unit=°C
